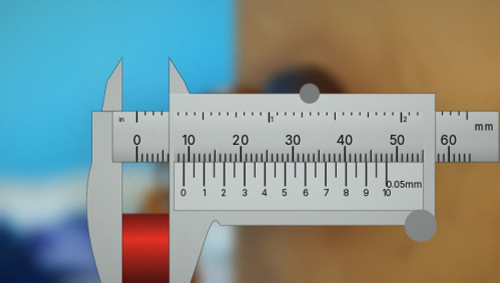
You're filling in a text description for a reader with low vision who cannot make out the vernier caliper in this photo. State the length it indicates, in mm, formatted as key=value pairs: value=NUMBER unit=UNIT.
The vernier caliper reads value=9.0 unit=mm
